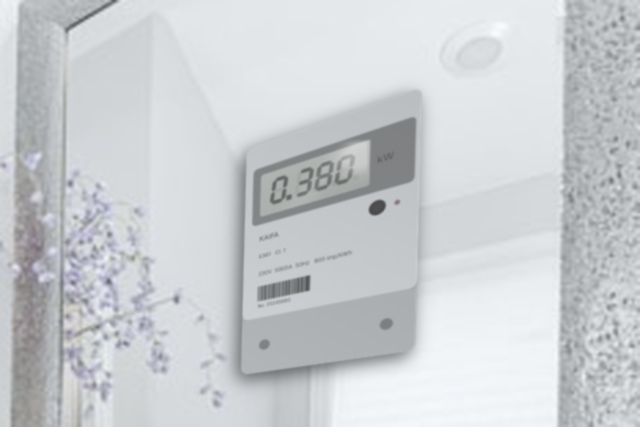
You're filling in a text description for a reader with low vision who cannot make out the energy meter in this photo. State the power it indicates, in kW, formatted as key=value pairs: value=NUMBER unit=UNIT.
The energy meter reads value=0.380 unit=kW
